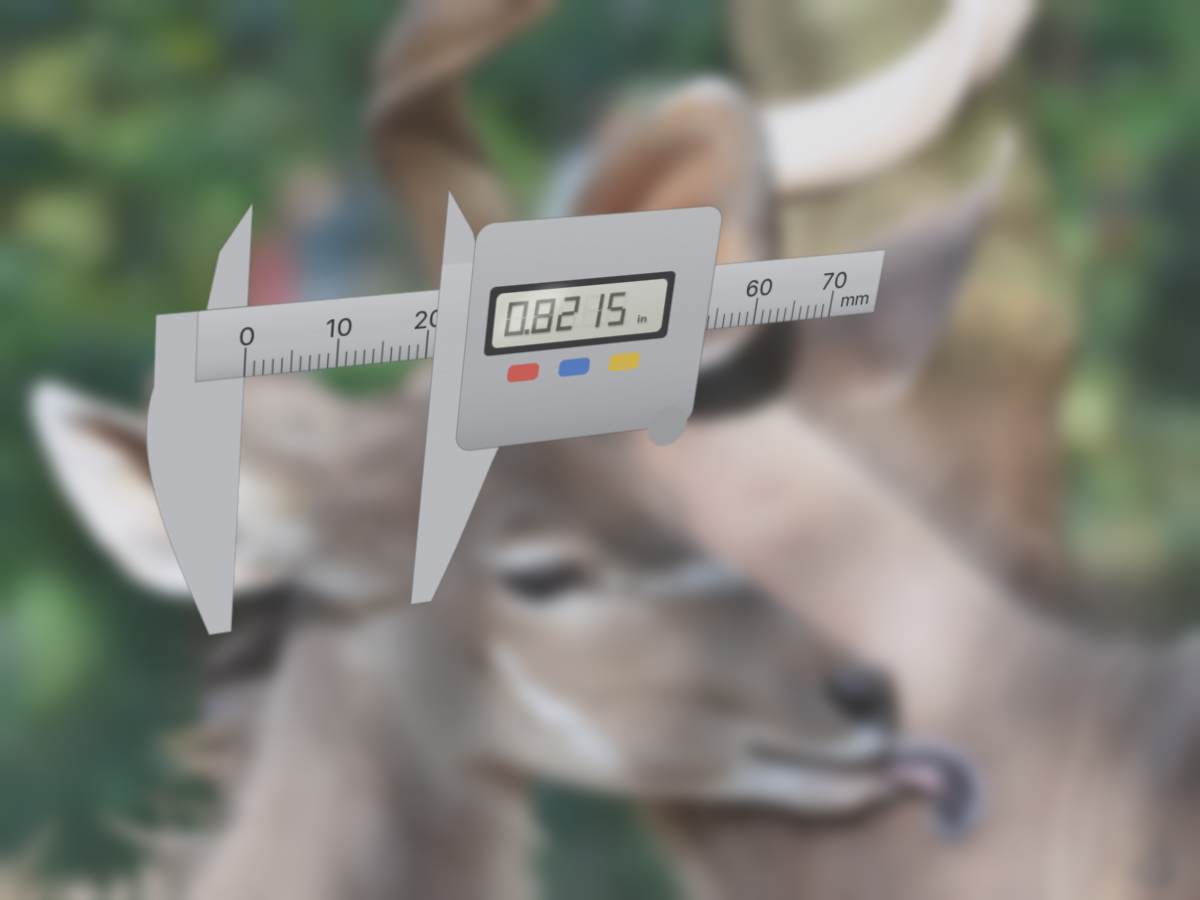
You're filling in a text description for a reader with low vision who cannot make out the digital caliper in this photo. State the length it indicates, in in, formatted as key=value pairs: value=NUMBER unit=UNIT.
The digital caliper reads value=0.8215 unit=in
